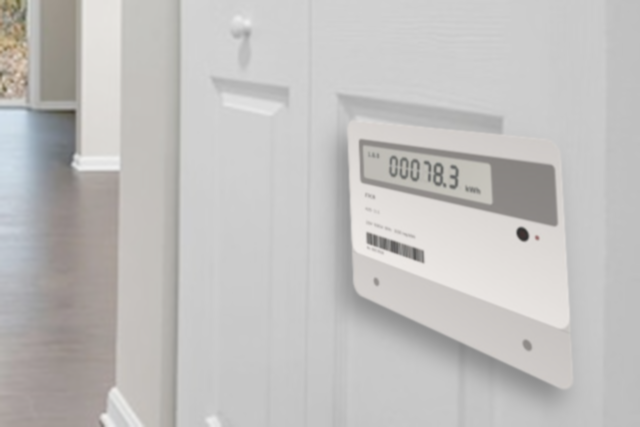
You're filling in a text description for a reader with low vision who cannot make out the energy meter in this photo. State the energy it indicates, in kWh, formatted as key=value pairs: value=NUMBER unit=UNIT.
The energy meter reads value=78.3 unit=kWh
